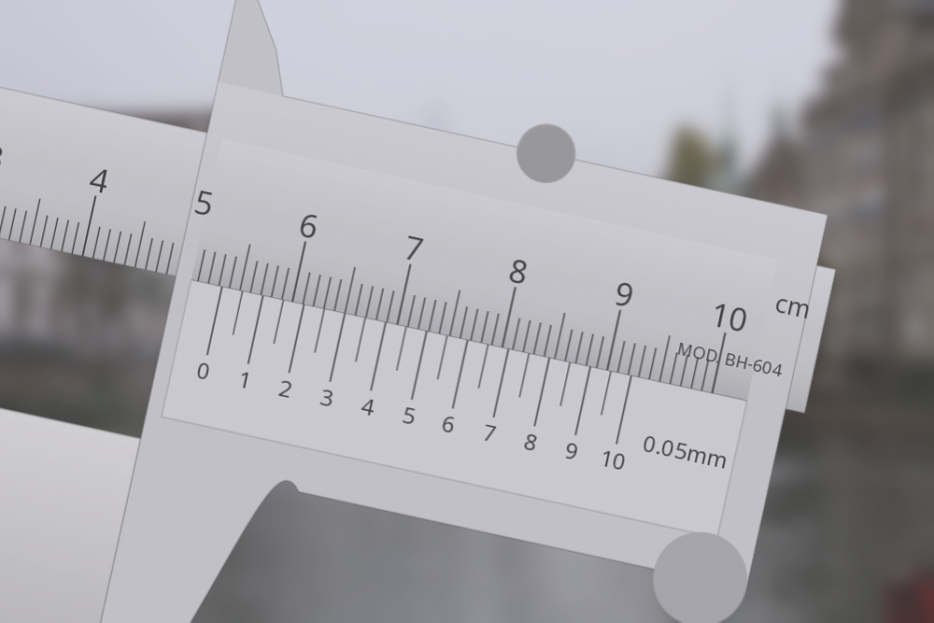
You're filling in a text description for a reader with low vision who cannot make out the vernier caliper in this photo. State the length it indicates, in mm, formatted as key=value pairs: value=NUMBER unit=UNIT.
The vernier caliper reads value=53.3 unit=mm
